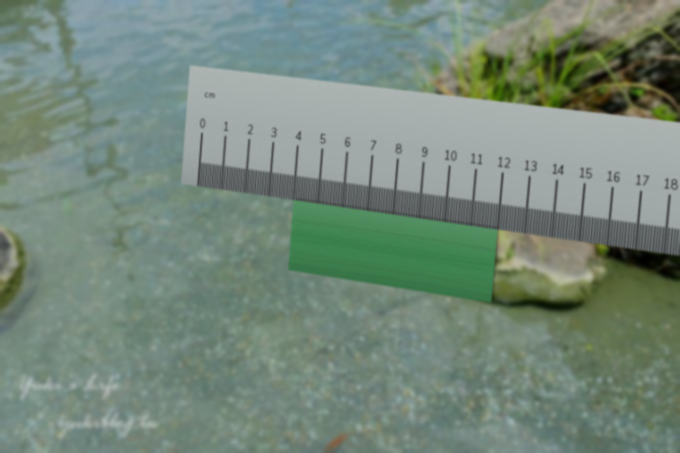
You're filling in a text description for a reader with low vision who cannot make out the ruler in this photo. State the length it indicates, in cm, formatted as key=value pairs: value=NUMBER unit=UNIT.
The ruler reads value=8 unit=cm
